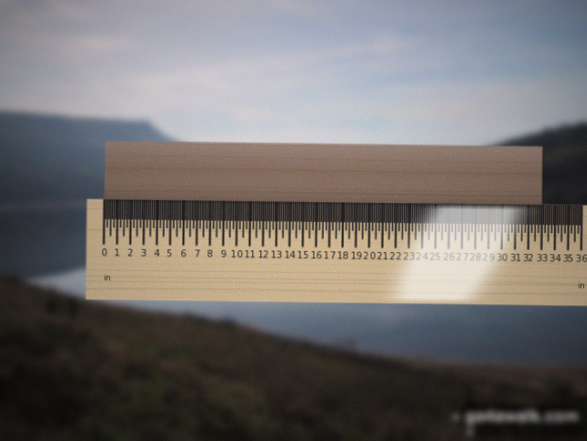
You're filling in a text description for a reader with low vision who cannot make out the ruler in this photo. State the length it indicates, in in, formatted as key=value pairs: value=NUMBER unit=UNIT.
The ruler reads value=33 unit=in
